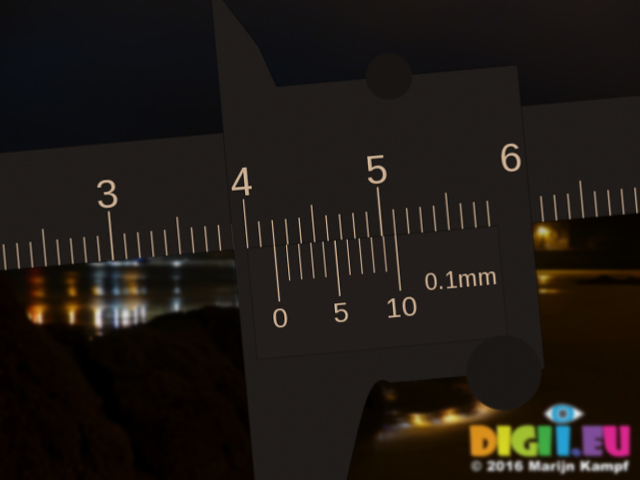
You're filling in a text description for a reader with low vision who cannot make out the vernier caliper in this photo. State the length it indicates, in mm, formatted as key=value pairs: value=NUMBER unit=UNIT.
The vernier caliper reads value=42.0 unit=mm
